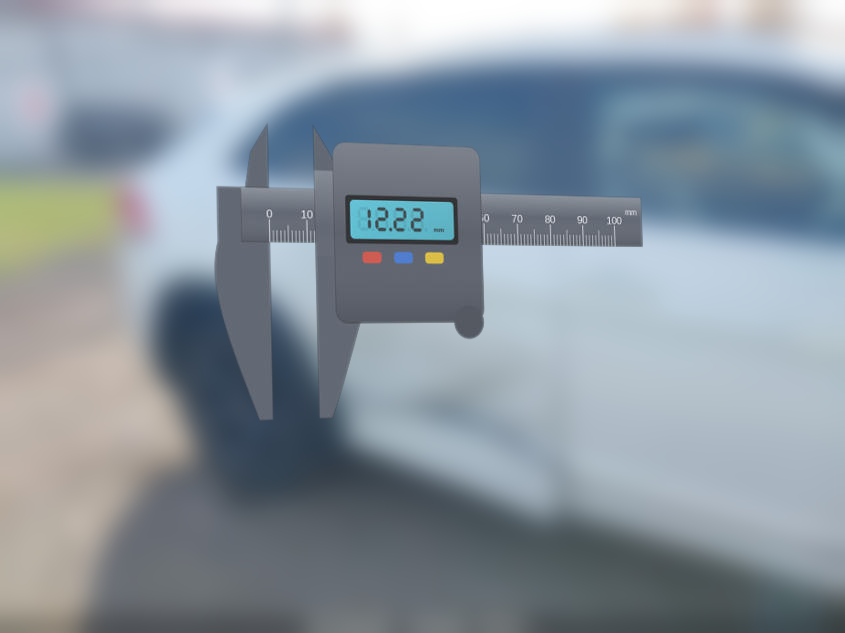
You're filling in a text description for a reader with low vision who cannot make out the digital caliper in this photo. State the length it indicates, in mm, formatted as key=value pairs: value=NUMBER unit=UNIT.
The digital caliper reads value=12.22 unit=mm
